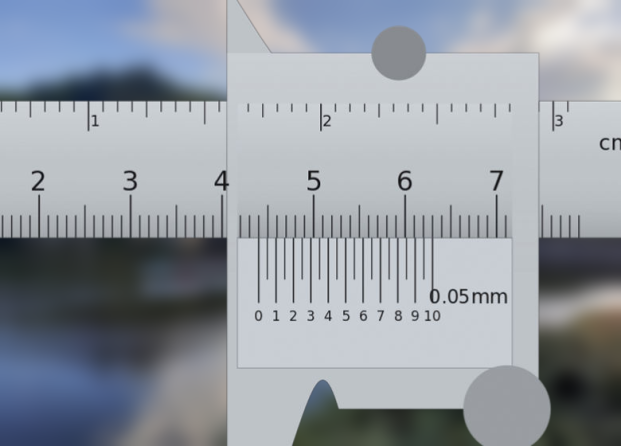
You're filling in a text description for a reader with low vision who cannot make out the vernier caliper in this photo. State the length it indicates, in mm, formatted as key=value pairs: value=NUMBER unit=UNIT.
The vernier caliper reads value=44.0 unit=mm
